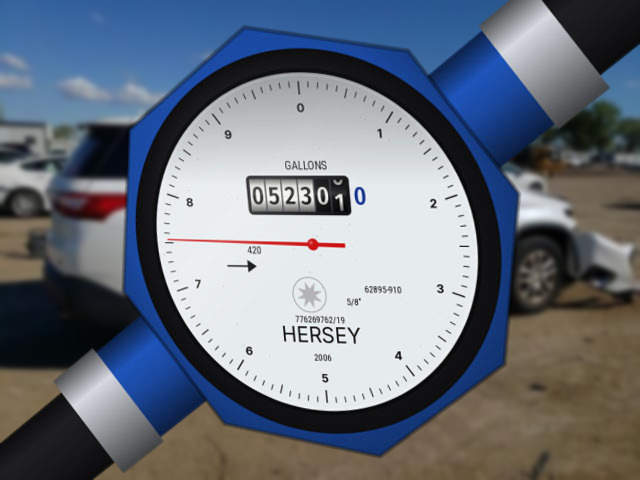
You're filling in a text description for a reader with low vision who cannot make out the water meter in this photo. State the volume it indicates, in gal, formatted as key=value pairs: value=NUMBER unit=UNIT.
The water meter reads value=523007.5 unit=gal
